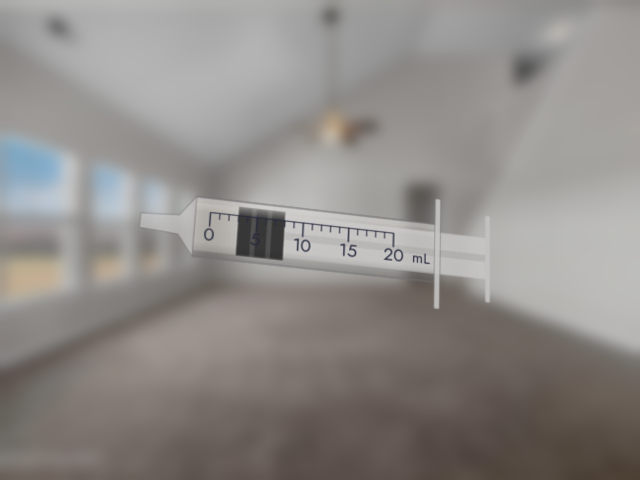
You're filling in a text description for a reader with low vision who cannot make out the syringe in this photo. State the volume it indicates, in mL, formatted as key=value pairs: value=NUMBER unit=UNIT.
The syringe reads value=3 unit=mL
